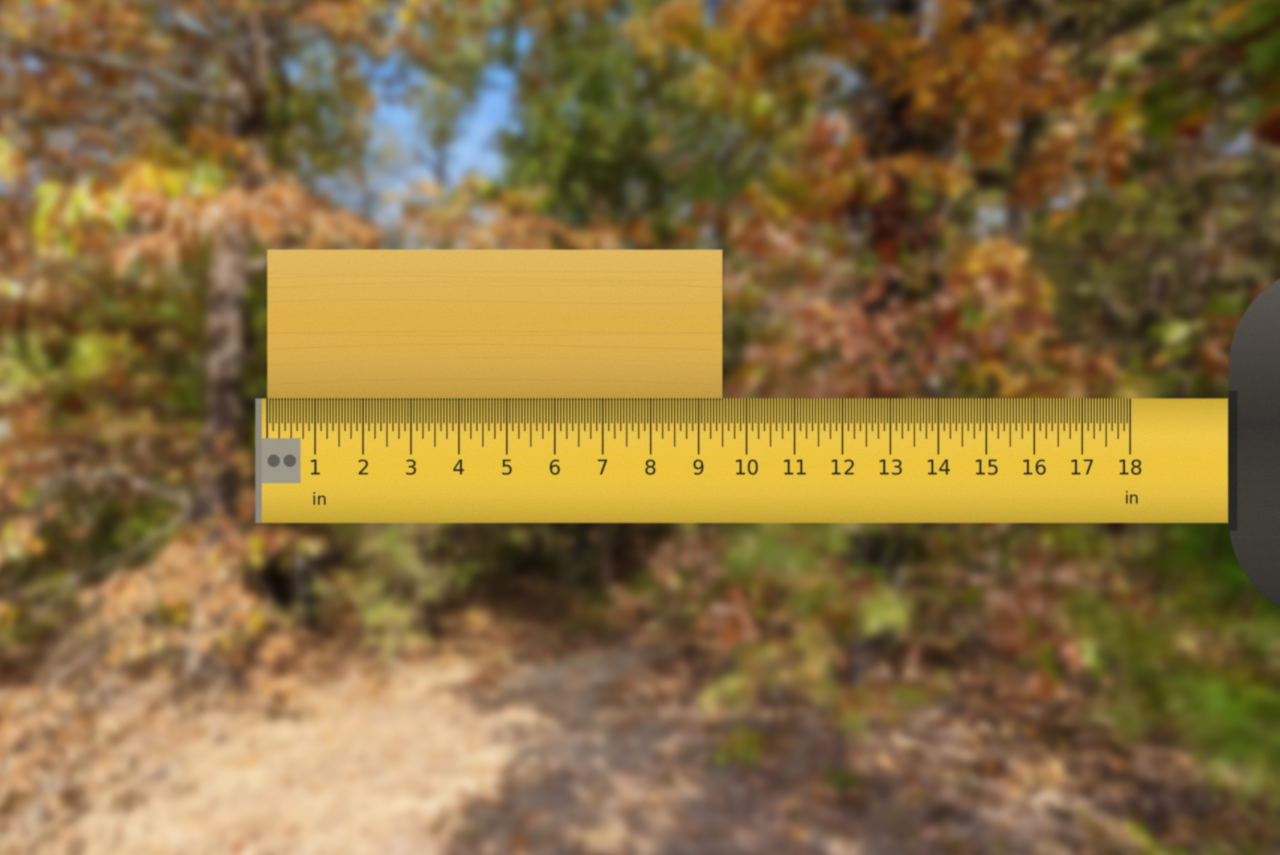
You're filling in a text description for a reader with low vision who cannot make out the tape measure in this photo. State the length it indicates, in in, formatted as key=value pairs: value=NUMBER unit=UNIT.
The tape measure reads value=9.5 unit=in
